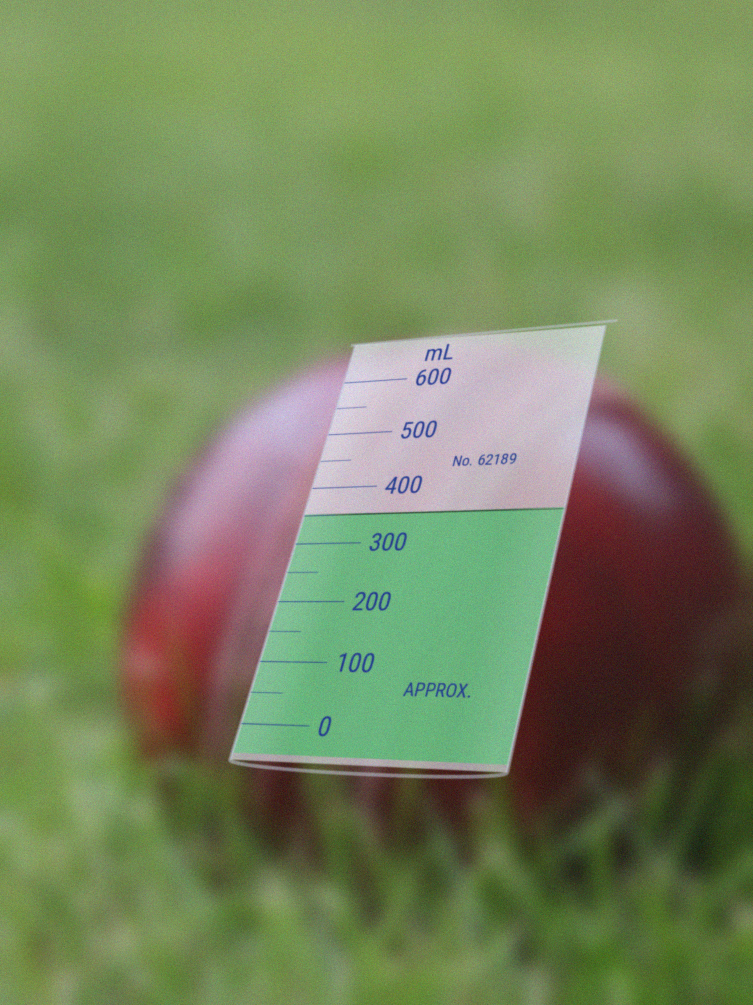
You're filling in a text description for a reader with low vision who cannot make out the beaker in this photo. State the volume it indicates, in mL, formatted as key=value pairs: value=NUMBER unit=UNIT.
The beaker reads value=350 unit=mL
